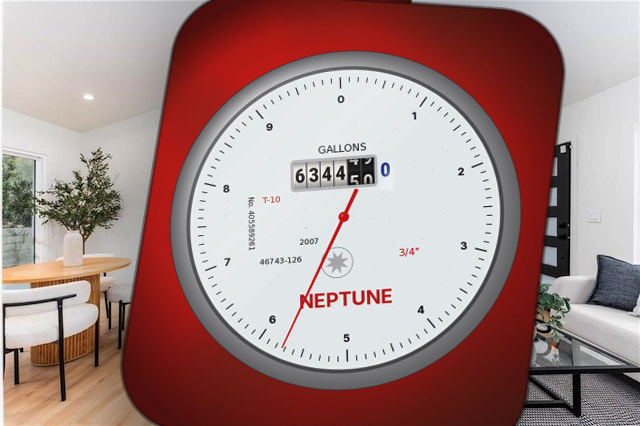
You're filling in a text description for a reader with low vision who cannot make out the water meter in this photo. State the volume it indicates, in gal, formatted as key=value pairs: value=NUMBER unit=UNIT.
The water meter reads value=6344495.7 unit=gal
